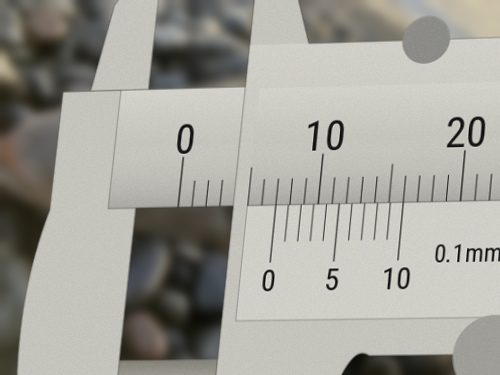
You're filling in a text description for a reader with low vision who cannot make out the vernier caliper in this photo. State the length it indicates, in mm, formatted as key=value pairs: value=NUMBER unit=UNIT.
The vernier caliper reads value=7.0 unit=mm
